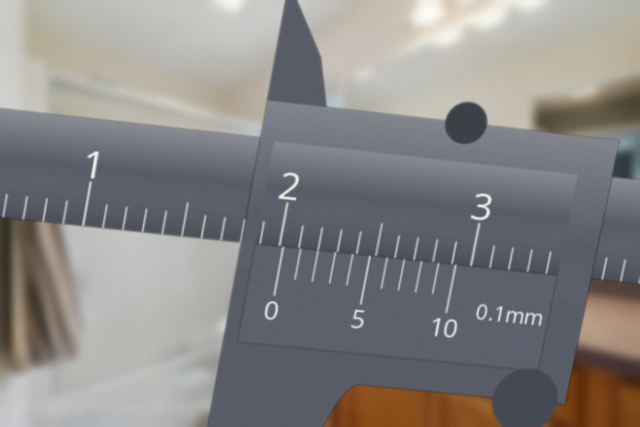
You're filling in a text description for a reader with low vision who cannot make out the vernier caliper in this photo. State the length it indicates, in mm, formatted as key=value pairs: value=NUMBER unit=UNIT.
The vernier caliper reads value=20.2 unit=mm
